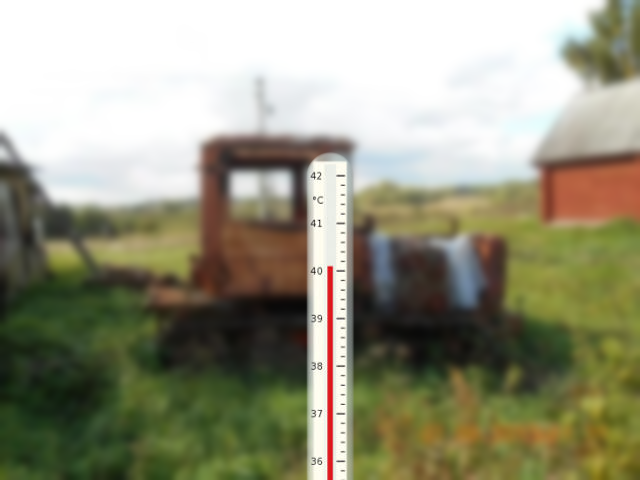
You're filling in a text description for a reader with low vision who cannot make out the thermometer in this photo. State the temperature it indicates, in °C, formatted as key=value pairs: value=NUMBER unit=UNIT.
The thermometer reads value=40.1 unit=°C
